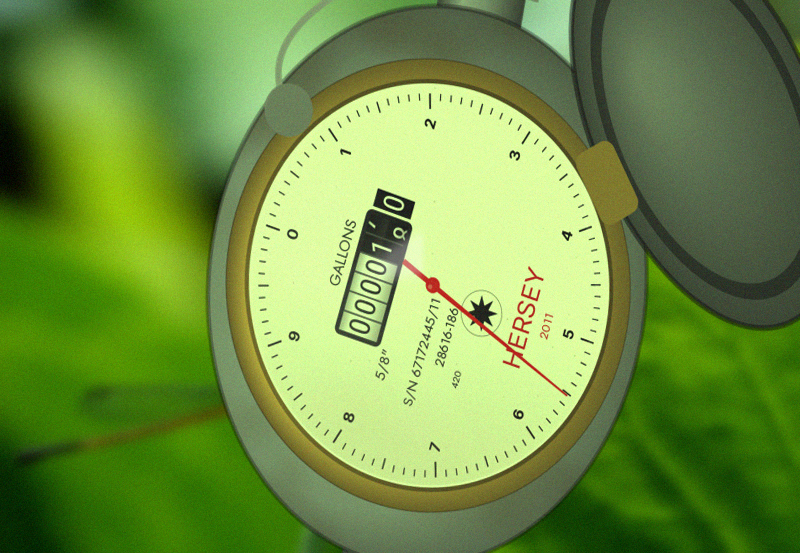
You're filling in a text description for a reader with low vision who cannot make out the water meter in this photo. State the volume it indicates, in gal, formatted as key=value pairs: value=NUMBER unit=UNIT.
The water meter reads value=175.5 unit=gal
